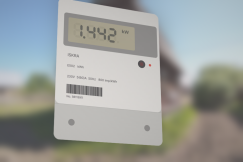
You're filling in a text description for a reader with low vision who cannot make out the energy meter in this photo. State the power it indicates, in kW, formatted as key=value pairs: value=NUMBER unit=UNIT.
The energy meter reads value=1.442 unit=kW
